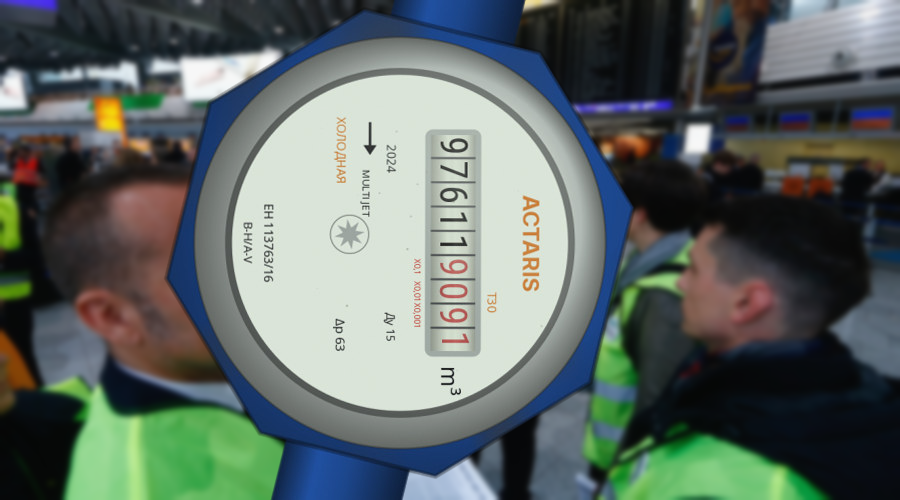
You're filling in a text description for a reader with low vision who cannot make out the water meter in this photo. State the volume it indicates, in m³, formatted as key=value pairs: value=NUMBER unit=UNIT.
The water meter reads value=97611.9091 unit=m³
